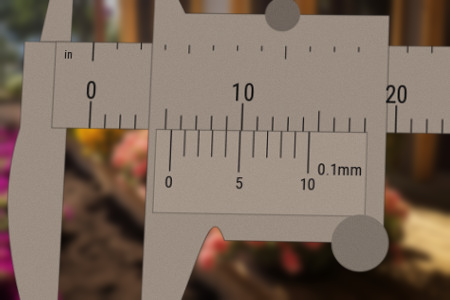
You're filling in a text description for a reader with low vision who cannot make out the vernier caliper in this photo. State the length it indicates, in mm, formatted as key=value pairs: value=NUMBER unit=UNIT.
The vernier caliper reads value=5.4 unit=mm
